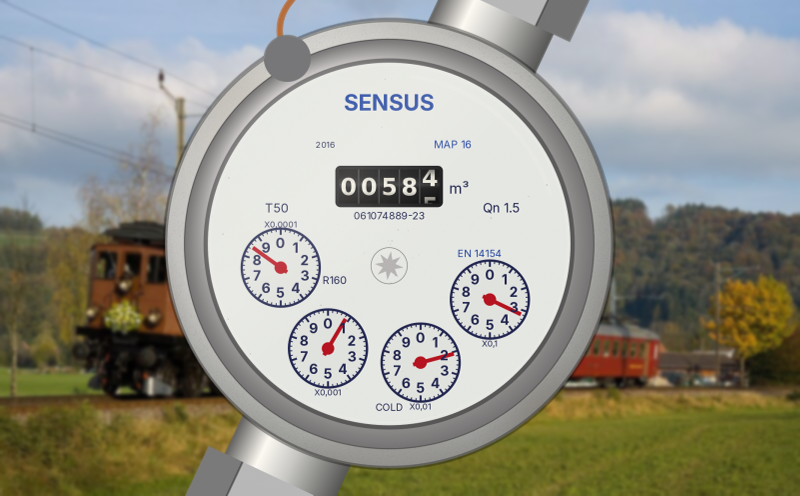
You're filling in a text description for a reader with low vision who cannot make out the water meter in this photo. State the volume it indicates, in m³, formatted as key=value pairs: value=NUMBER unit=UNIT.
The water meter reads value=584.3208 unit=m³
